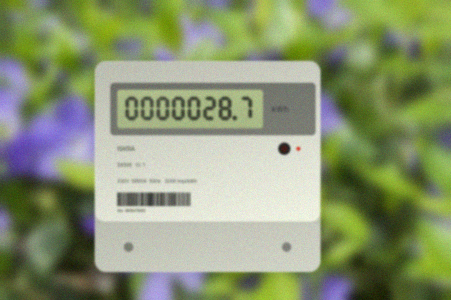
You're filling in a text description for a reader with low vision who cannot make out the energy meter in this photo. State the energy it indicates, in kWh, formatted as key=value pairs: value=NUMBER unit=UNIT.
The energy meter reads value=28.7 unit=kWh
